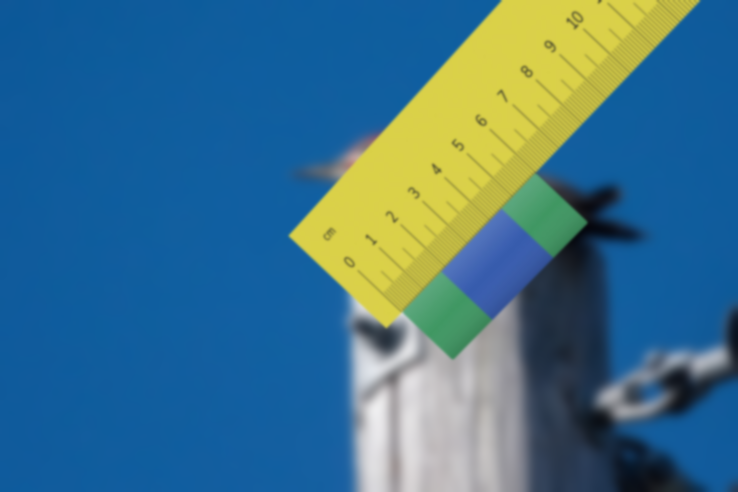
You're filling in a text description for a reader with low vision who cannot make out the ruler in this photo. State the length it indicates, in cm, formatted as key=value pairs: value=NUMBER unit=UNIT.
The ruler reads value=6 unit=cm
